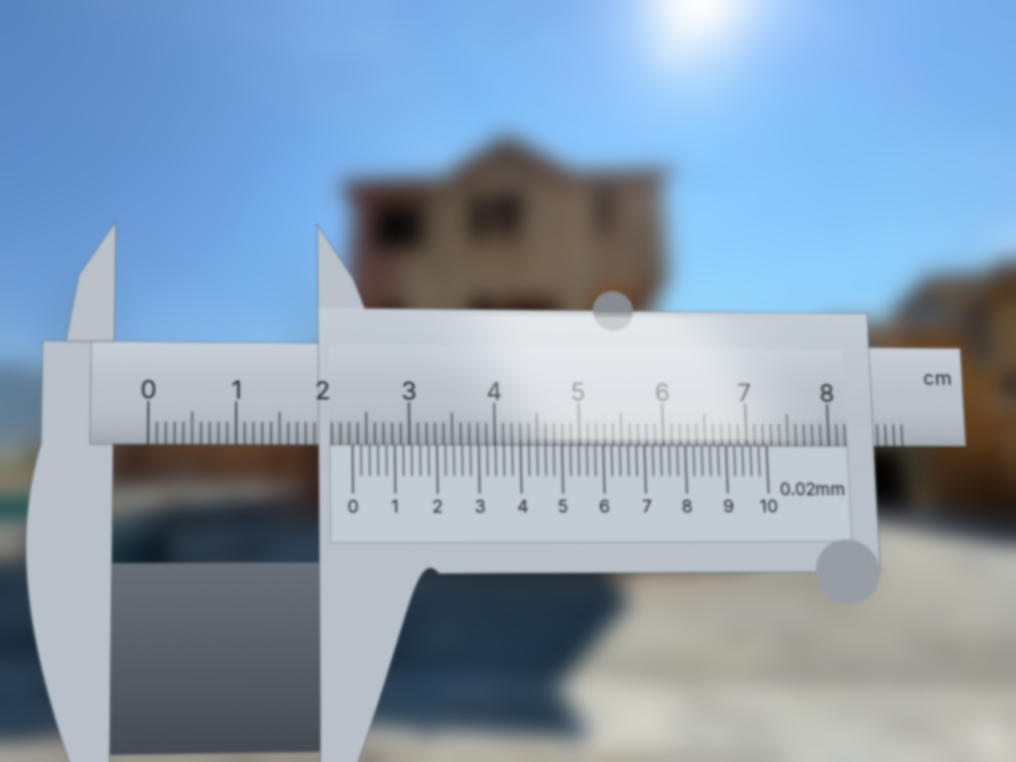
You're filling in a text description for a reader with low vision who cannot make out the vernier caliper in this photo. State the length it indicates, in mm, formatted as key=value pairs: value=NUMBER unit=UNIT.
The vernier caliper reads value=23.4 unit=mm
